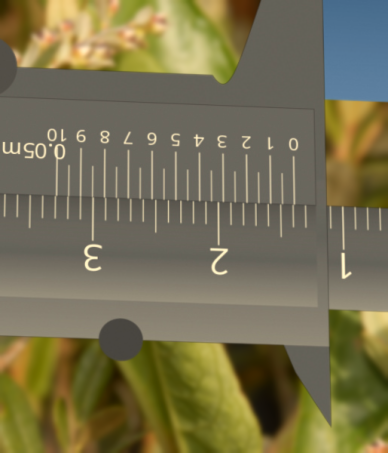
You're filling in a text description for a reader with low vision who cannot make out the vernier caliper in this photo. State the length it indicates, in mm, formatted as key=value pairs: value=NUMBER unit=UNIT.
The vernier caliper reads value=13.9 unit=mm
